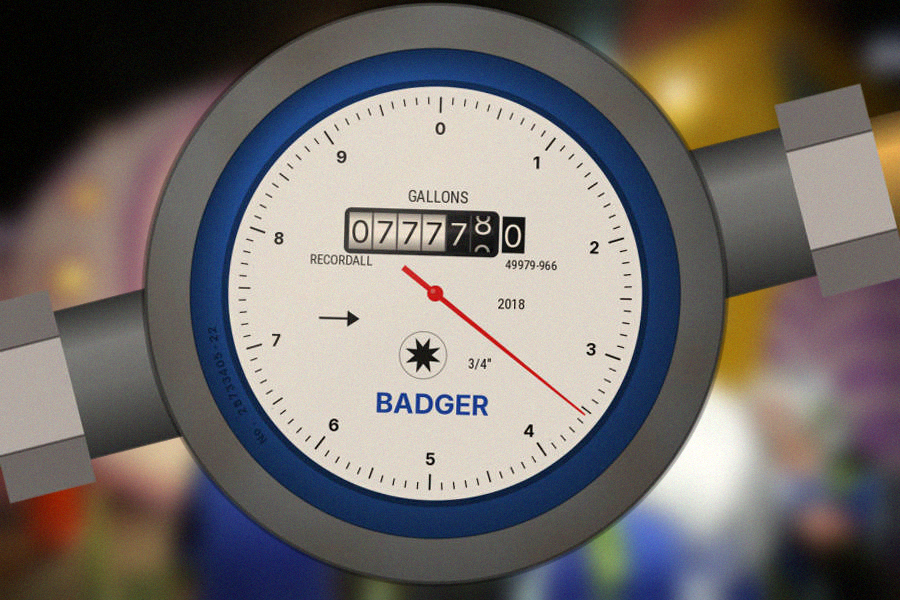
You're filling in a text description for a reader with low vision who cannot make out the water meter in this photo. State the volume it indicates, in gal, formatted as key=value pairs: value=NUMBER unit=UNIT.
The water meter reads value=777783.5 unit=gal
